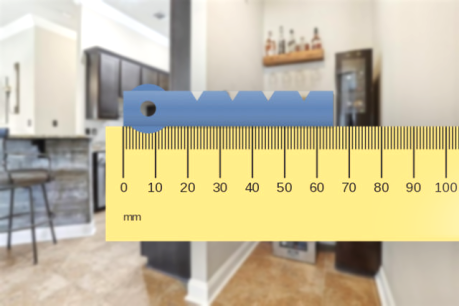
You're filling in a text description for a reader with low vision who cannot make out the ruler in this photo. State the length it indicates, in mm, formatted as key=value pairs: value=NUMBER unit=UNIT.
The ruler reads value=65 unit=mm
